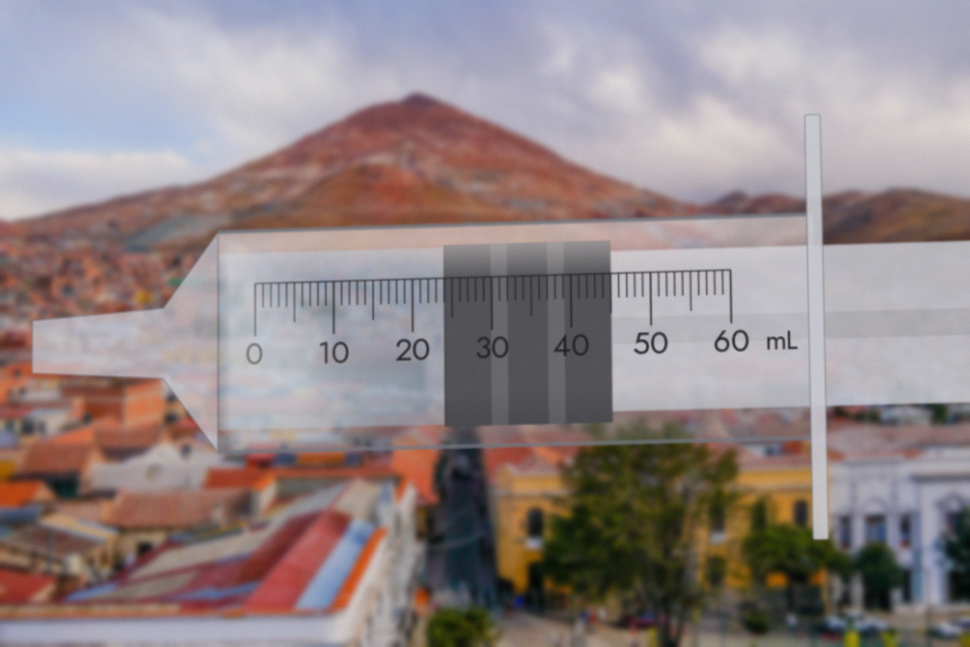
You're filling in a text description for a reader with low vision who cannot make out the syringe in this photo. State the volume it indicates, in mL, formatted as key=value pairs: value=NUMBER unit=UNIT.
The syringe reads value=24 unit=mL
